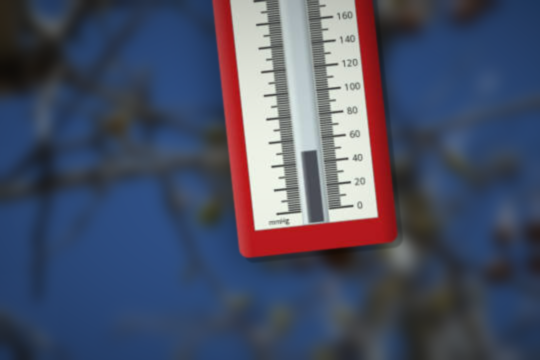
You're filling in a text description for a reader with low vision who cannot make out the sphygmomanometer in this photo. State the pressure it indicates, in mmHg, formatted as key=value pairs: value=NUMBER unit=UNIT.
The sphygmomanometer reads value=50 unit=mmHg
